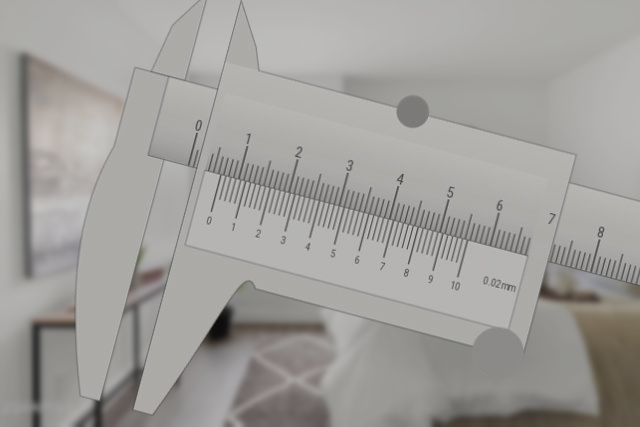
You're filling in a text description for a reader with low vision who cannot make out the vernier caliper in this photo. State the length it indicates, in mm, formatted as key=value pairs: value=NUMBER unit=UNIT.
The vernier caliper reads value=6.5 unit=mm
